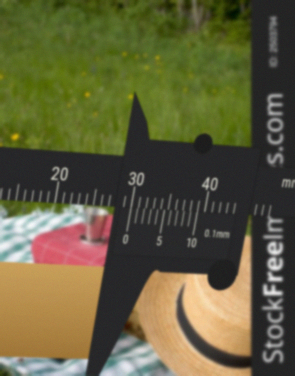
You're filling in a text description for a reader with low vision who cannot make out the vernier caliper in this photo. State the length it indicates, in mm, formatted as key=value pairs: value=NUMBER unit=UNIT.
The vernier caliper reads value=30.0 unit=mm
